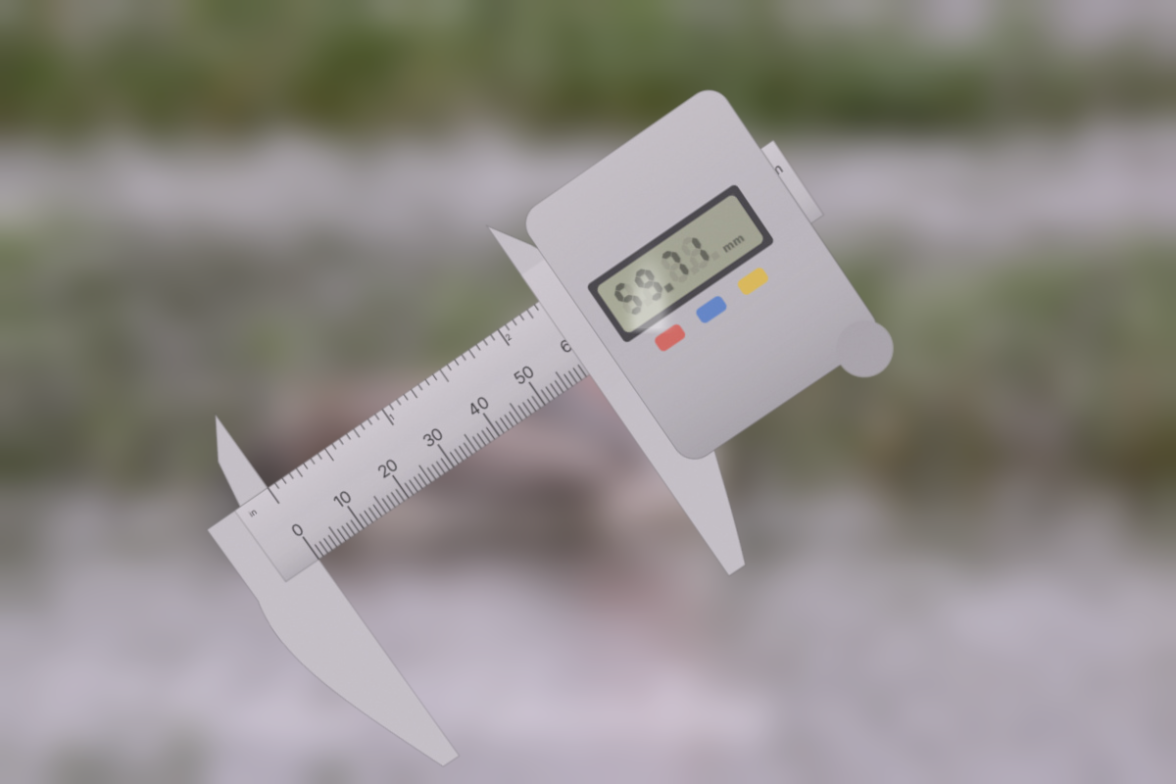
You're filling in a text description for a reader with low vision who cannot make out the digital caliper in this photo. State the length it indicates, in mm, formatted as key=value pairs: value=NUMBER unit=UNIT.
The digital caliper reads value=59.71 unit=mm
